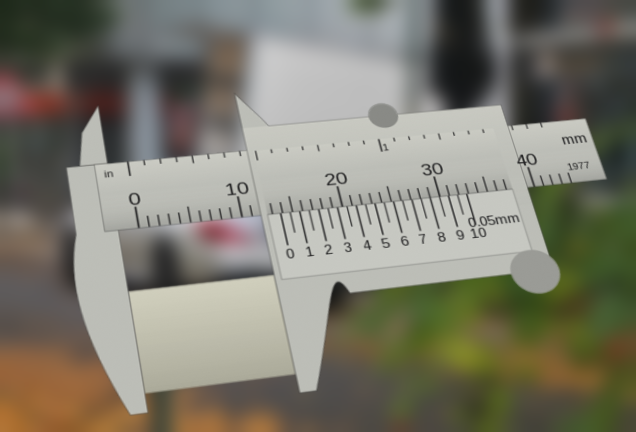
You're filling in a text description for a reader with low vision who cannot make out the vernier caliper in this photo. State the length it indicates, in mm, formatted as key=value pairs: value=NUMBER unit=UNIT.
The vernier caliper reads value=13.8 unit=mm
